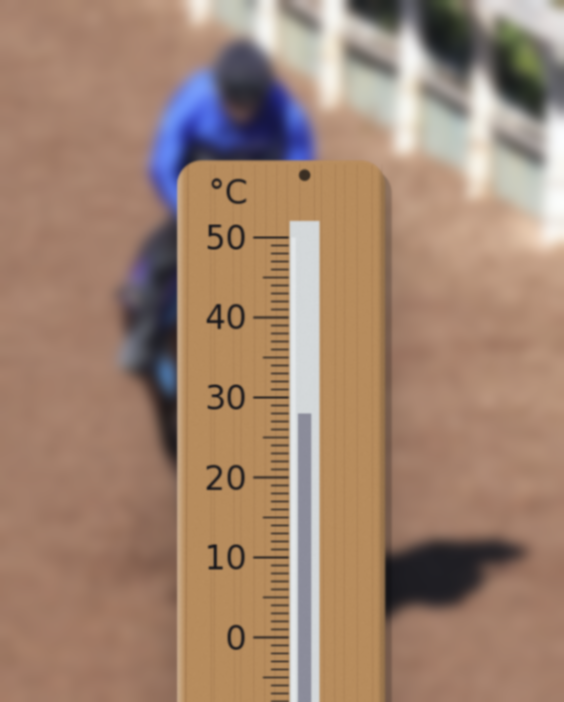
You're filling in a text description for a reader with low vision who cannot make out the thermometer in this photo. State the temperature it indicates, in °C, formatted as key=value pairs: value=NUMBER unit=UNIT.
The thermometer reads value=28 unit=°C
